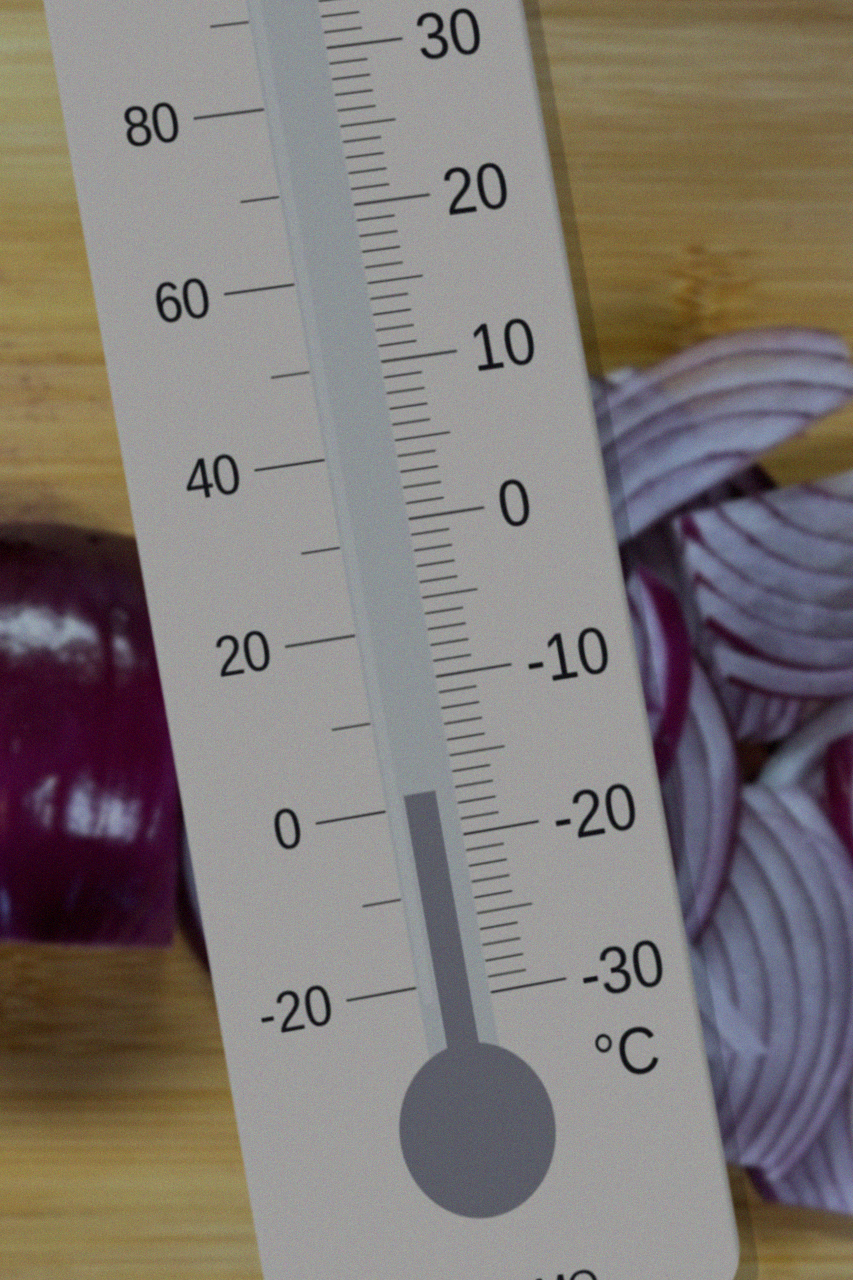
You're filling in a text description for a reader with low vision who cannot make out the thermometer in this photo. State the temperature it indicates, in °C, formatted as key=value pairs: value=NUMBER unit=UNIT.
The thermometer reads value=-17 unit=°C
